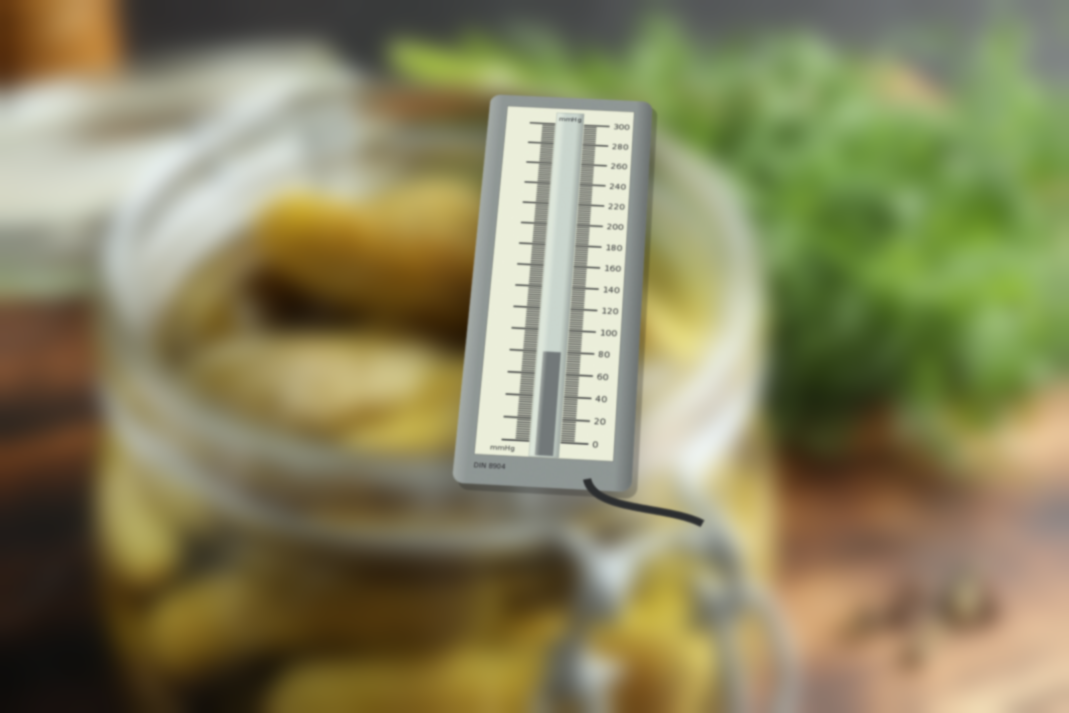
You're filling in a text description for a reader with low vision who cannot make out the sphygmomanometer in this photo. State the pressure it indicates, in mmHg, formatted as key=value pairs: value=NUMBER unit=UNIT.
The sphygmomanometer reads value=80 unit=mmHg
